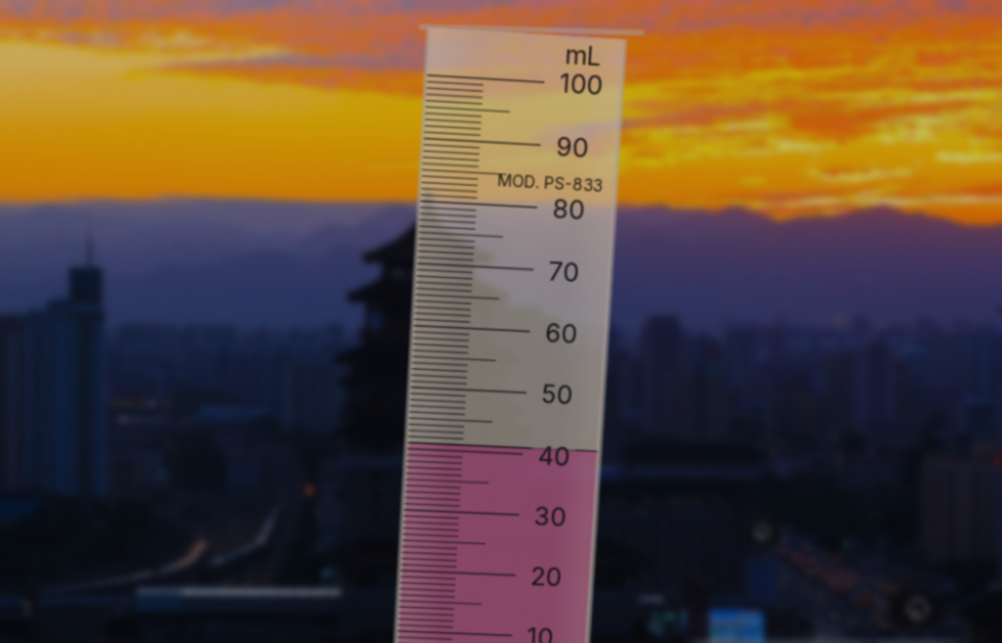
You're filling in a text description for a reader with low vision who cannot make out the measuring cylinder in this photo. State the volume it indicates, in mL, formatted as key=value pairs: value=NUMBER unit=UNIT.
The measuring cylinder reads value=41 unit=mL
